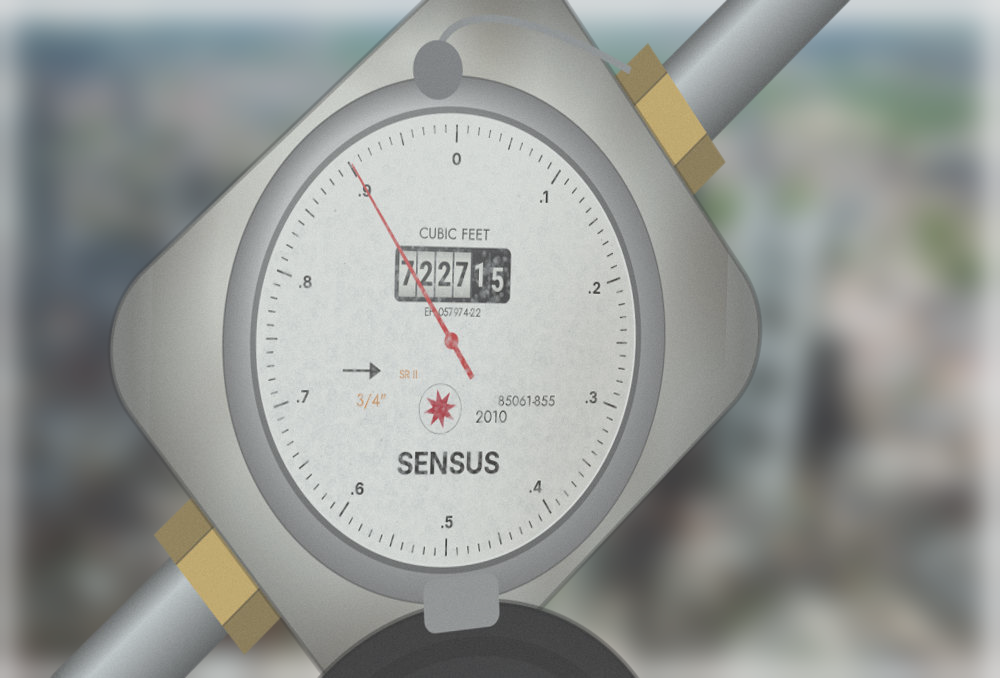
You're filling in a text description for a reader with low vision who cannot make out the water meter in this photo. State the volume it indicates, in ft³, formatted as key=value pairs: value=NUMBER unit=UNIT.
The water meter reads value=722714.90 unit=ft³
